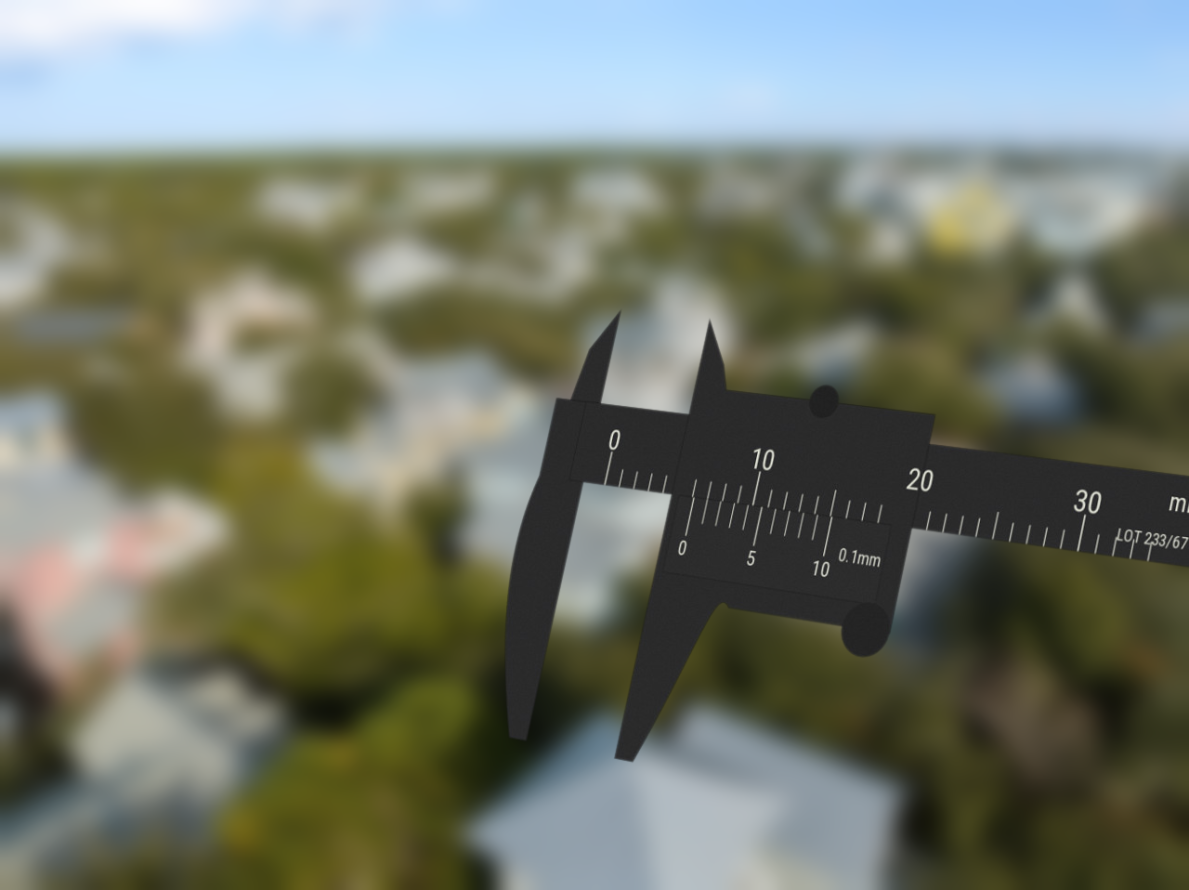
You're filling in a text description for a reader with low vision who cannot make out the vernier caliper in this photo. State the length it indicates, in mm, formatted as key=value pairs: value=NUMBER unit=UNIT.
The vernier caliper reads value=6.1 unit=mm
